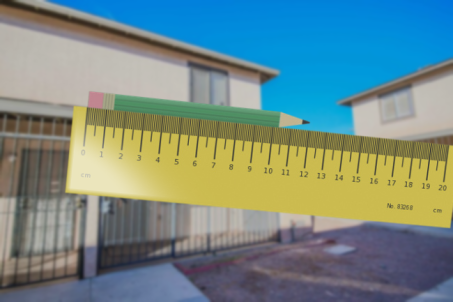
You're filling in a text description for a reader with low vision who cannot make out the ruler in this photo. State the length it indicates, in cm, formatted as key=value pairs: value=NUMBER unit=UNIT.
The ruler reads value=12 unit=cm
